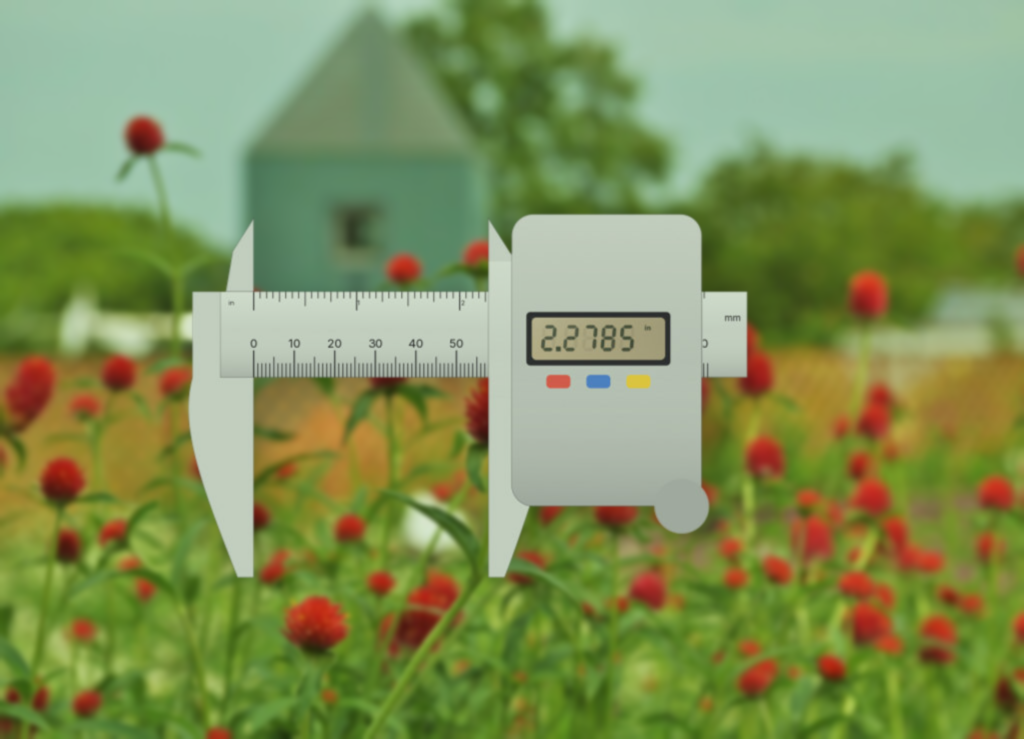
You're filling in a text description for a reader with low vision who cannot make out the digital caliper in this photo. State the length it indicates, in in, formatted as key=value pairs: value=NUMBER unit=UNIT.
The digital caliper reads value=2.2785 unit=in
